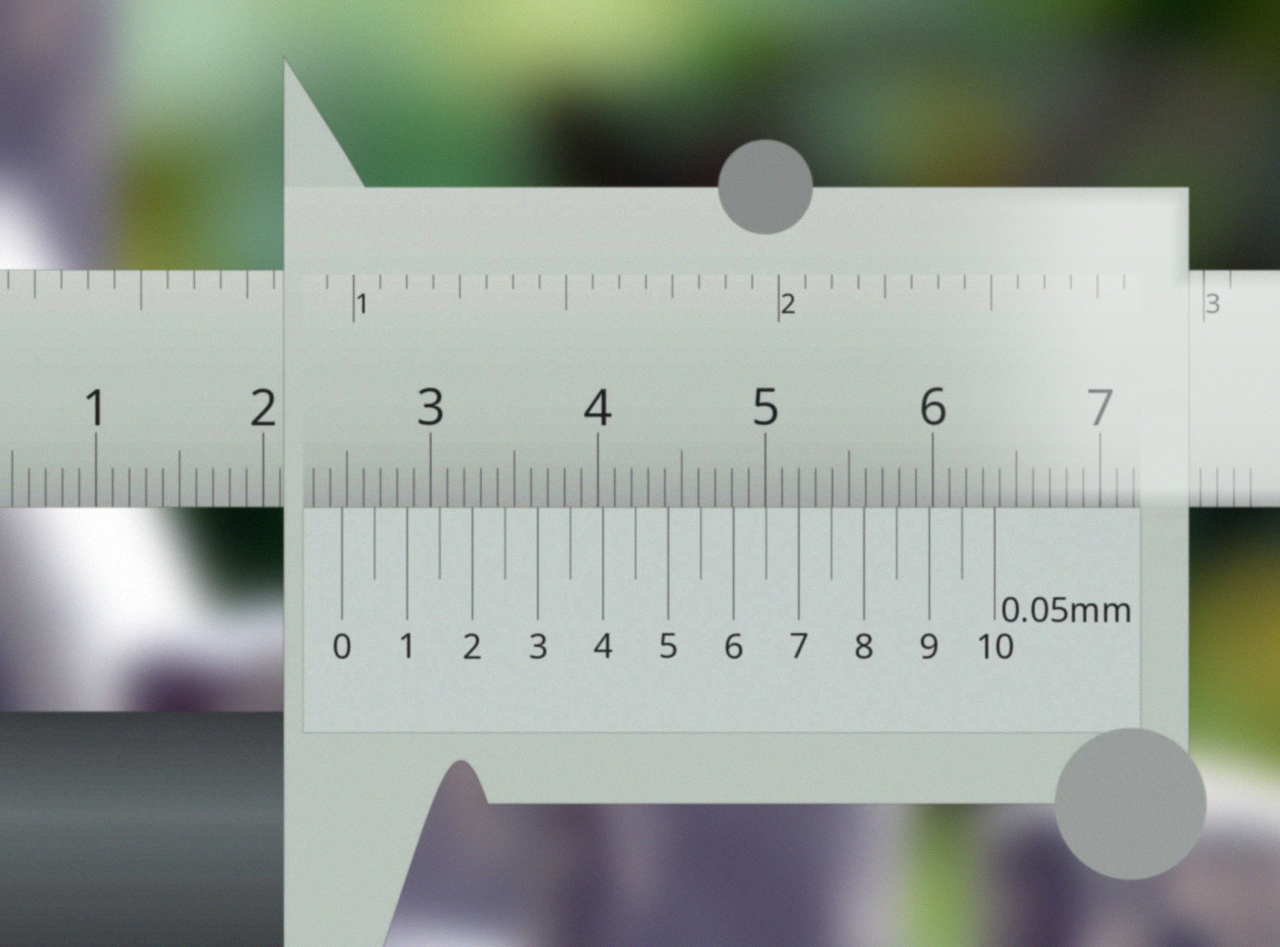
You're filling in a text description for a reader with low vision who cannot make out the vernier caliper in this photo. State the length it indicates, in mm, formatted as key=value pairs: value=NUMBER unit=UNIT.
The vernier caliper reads value=24.7 unit=mm
